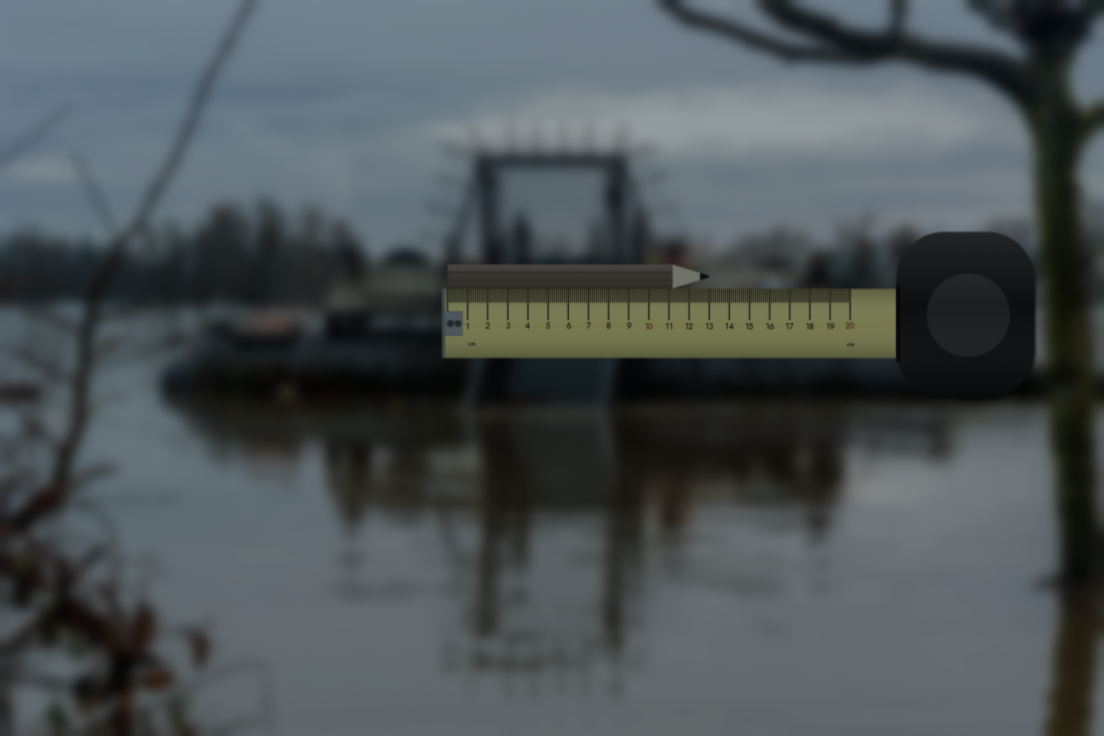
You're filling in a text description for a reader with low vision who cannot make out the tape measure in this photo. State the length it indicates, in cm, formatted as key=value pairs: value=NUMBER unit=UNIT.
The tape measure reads value=13 unit=cm
